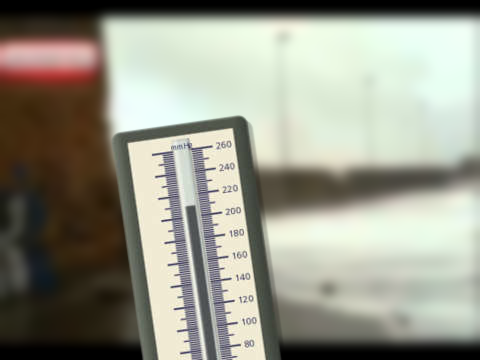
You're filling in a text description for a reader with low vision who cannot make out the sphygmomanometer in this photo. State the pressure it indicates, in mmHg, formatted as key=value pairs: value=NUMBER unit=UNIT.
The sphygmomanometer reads value=210 unit=mmHg
